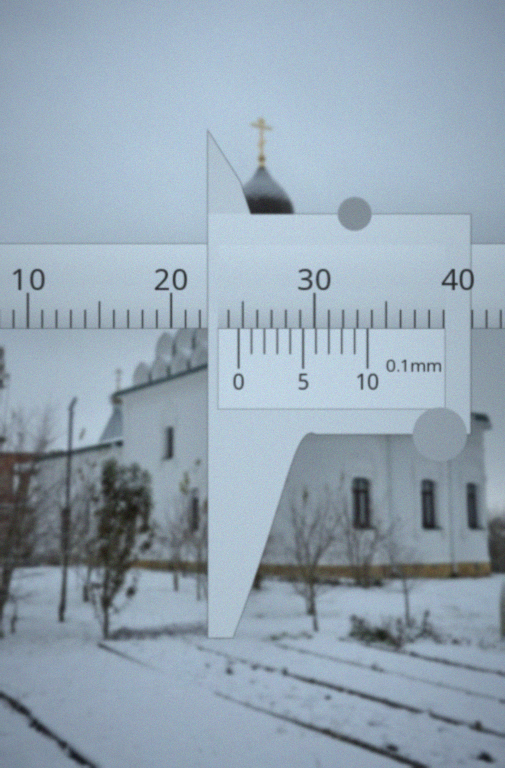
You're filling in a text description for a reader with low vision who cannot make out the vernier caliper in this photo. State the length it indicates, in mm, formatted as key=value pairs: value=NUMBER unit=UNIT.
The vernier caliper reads value=24.7 unit=mm
